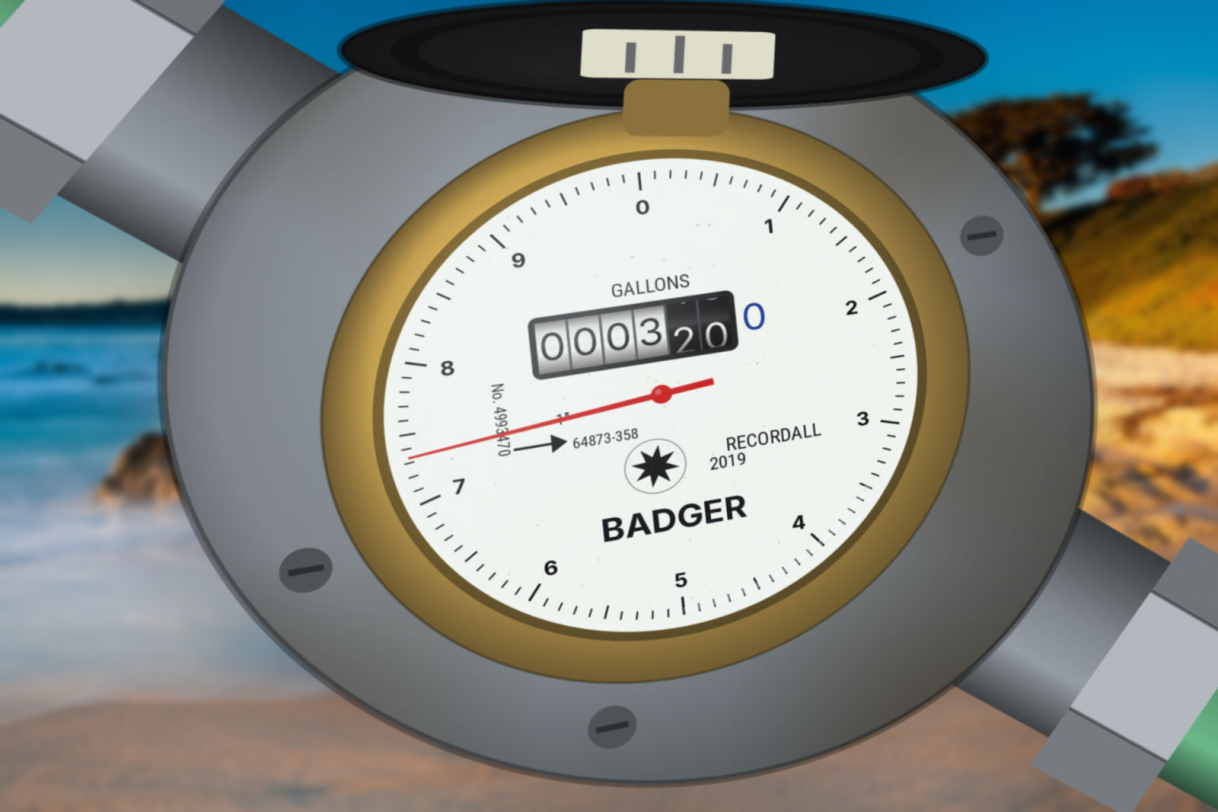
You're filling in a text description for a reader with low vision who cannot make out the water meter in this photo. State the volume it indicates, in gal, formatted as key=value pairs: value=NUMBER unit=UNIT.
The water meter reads value=3197.3 unit=gal
